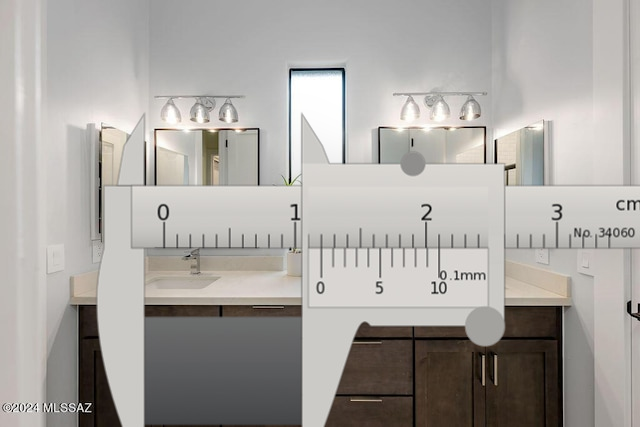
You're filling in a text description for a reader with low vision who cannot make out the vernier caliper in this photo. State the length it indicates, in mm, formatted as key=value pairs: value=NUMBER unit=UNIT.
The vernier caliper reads value=12.0 unit=mm
